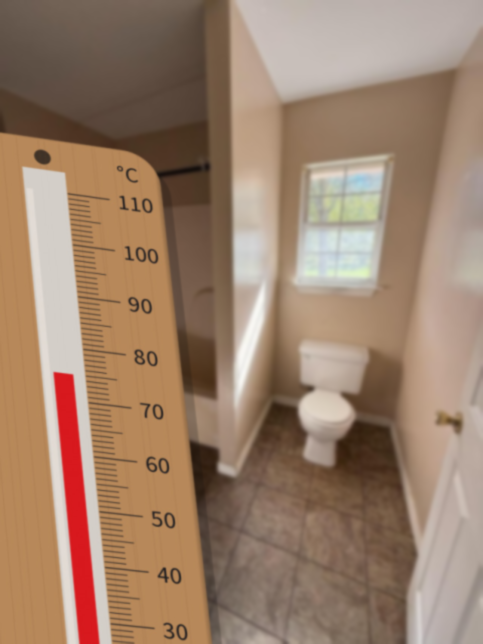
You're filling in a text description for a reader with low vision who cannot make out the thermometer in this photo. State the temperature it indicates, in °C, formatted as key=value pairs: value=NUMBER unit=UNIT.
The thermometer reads value=75 unit=°C
